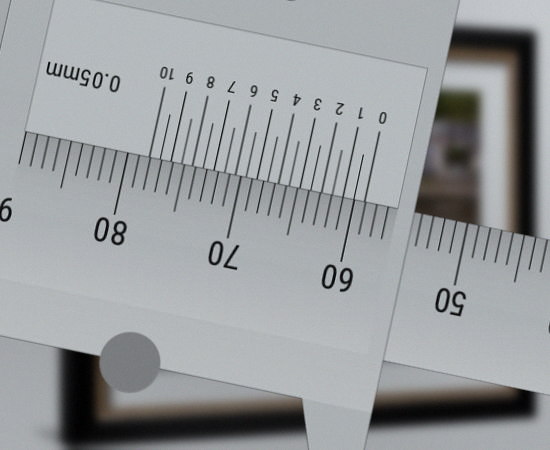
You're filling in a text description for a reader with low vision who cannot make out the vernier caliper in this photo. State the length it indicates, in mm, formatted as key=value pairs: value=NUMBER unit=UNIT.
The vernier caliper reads value=59.1 unit=mm
